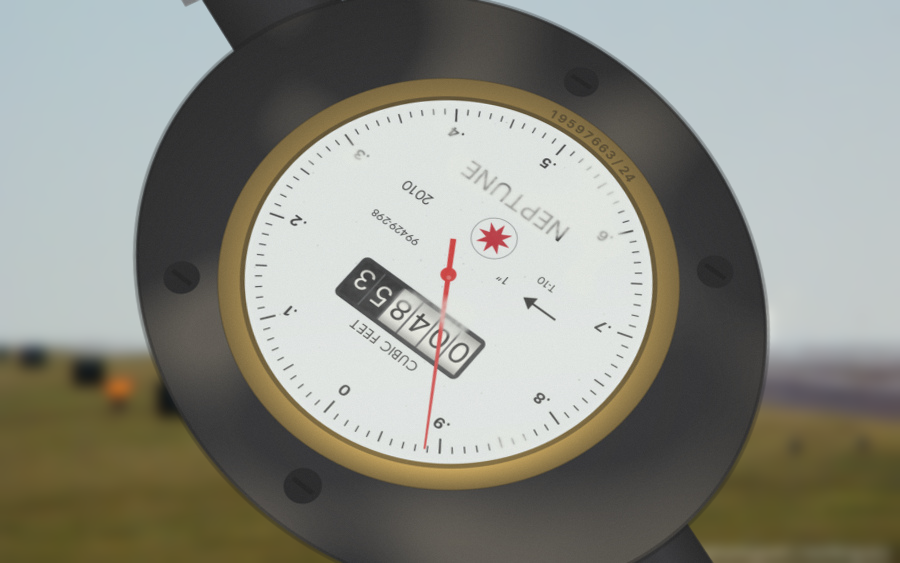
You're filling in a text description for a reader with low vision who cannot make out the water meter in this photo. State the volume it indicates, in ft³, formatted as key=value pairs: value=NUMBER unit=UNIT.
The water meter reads value=4852.91 unit=ft³
